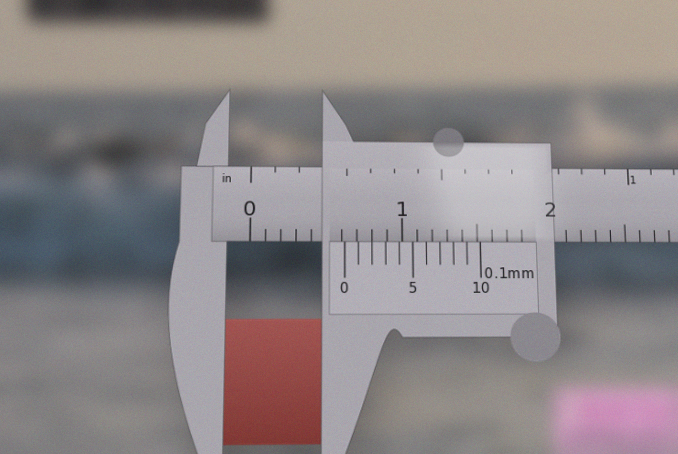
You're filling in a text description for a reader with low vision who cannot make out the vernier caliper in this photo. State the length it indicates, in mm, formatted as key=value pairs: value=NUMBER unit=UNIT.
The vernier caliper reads value=6.2 unit=mm
